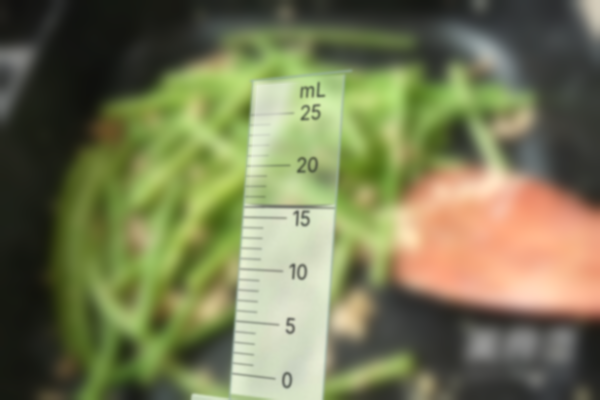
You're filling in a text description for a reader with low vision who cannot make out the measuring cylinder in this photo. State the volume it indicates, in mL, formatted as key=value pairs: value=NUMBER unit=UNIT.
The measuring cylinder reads value=16 unit=mL
